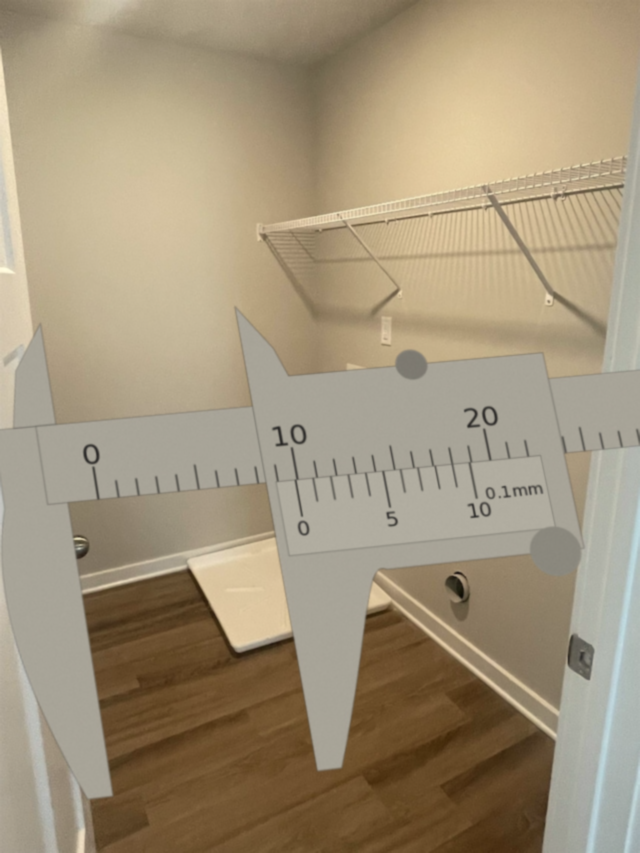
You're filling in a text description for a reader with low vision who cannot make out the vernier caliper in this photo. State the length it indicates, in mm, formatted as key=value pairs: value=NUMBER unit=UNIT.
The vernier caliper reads value=9.9 unit=mm
